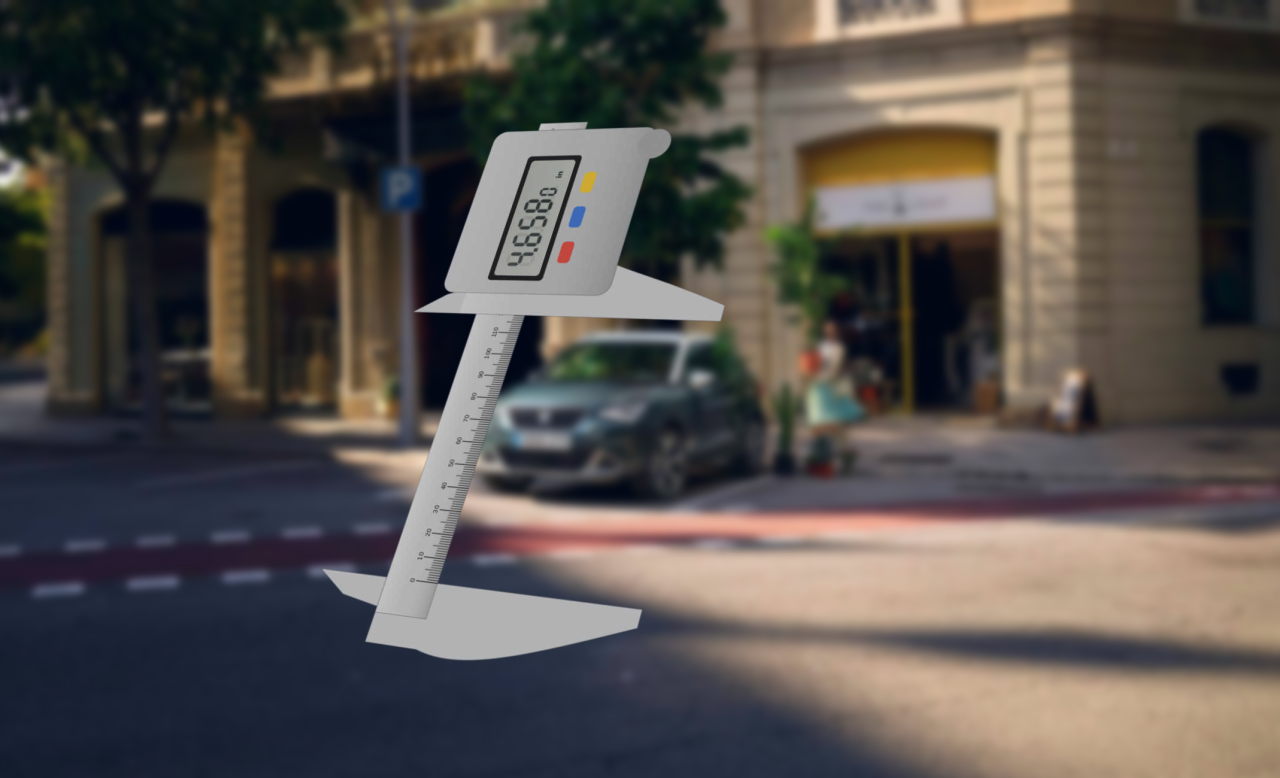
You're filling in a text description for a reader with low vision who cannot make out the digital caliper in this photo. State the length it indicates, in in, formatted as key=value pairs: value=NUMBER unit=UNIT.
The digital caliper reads value=4.6580 unit=in
